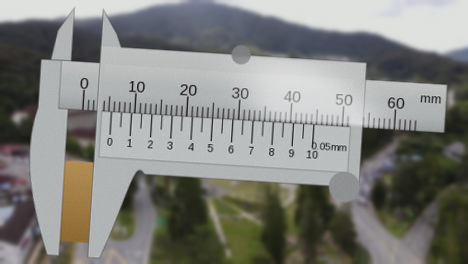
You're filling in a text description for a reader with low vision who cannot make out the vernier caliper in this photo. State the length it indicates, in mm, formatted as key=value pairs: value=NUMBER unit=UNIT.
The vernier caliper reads value=5.5 unit=mm
